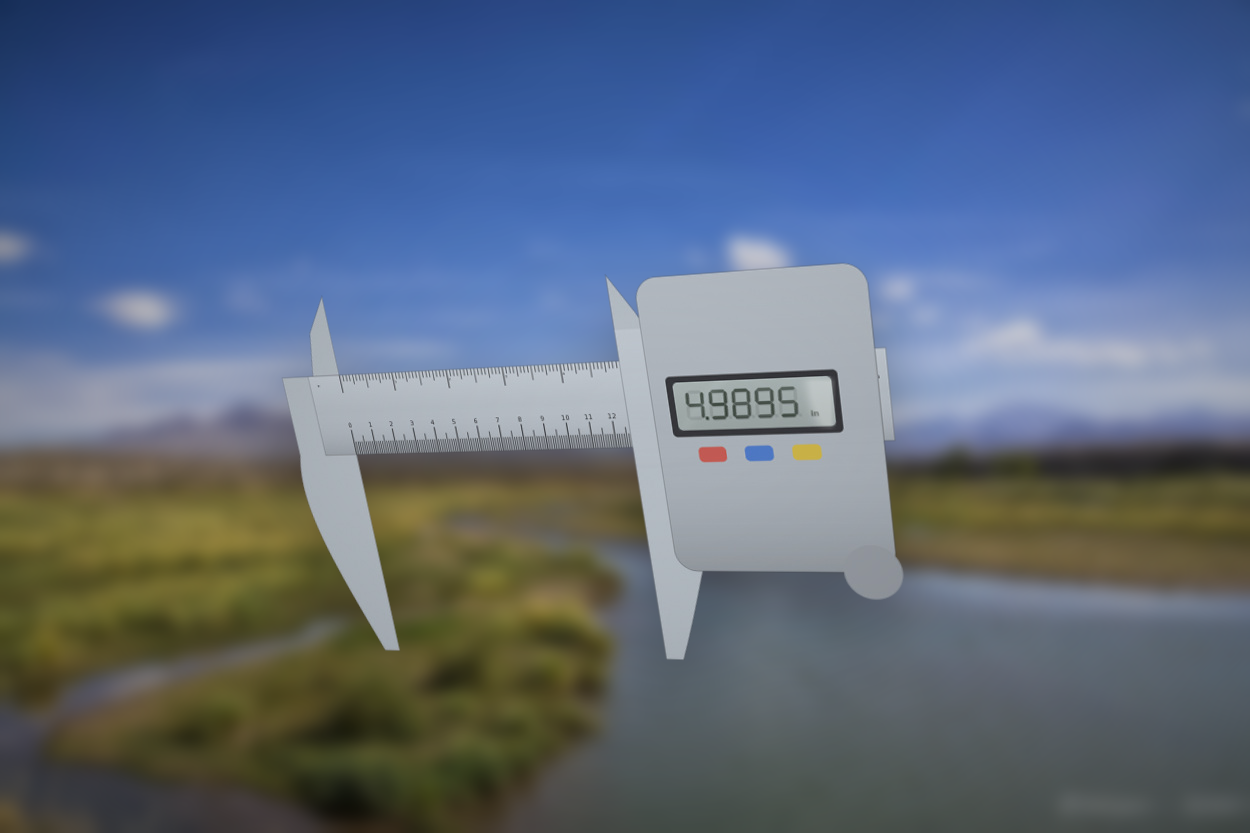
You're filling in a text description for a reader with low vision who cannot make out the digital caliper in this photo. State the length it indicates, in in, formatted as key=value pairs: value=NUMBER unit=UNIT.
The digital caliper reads value=4.9895 unit=in
